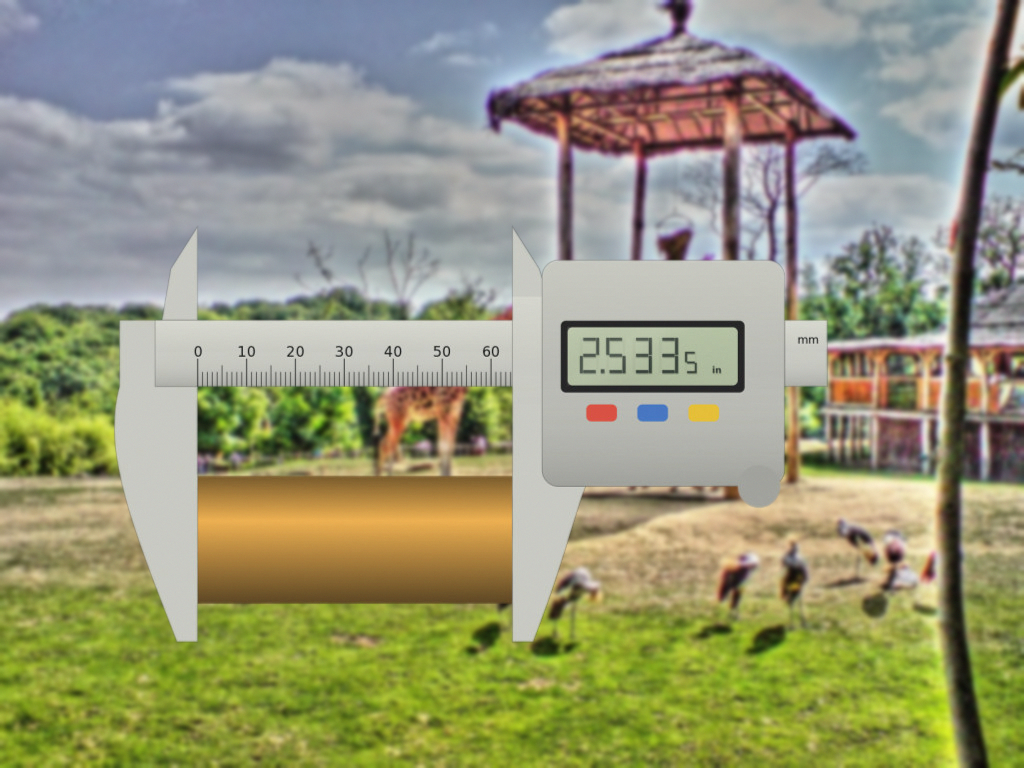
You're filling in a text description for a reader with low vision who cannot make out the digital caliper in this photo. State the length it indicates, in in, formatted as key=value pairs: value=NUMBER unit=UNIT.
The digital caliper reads value=2.5335 unit=in
